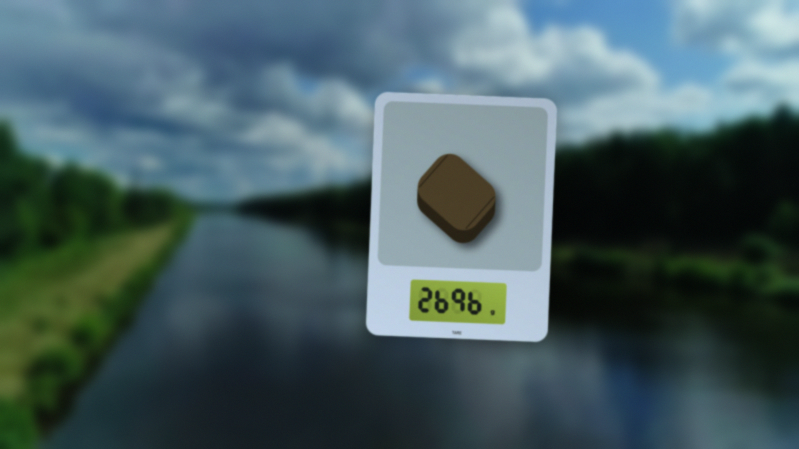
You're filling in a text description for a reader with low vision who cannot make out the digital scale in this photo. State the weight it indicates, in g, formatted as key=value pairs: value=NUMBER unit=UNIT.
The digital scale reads value=2696 unit=g
